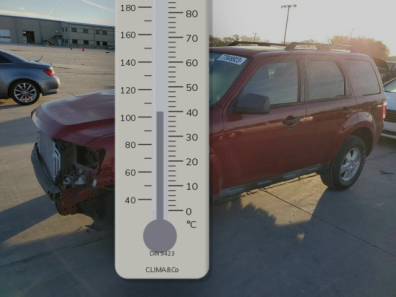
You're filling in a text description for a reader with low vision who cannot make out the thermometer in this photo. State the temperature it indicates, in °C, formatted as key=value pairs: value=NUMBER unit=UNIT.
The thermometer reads value=40 unit=°C
